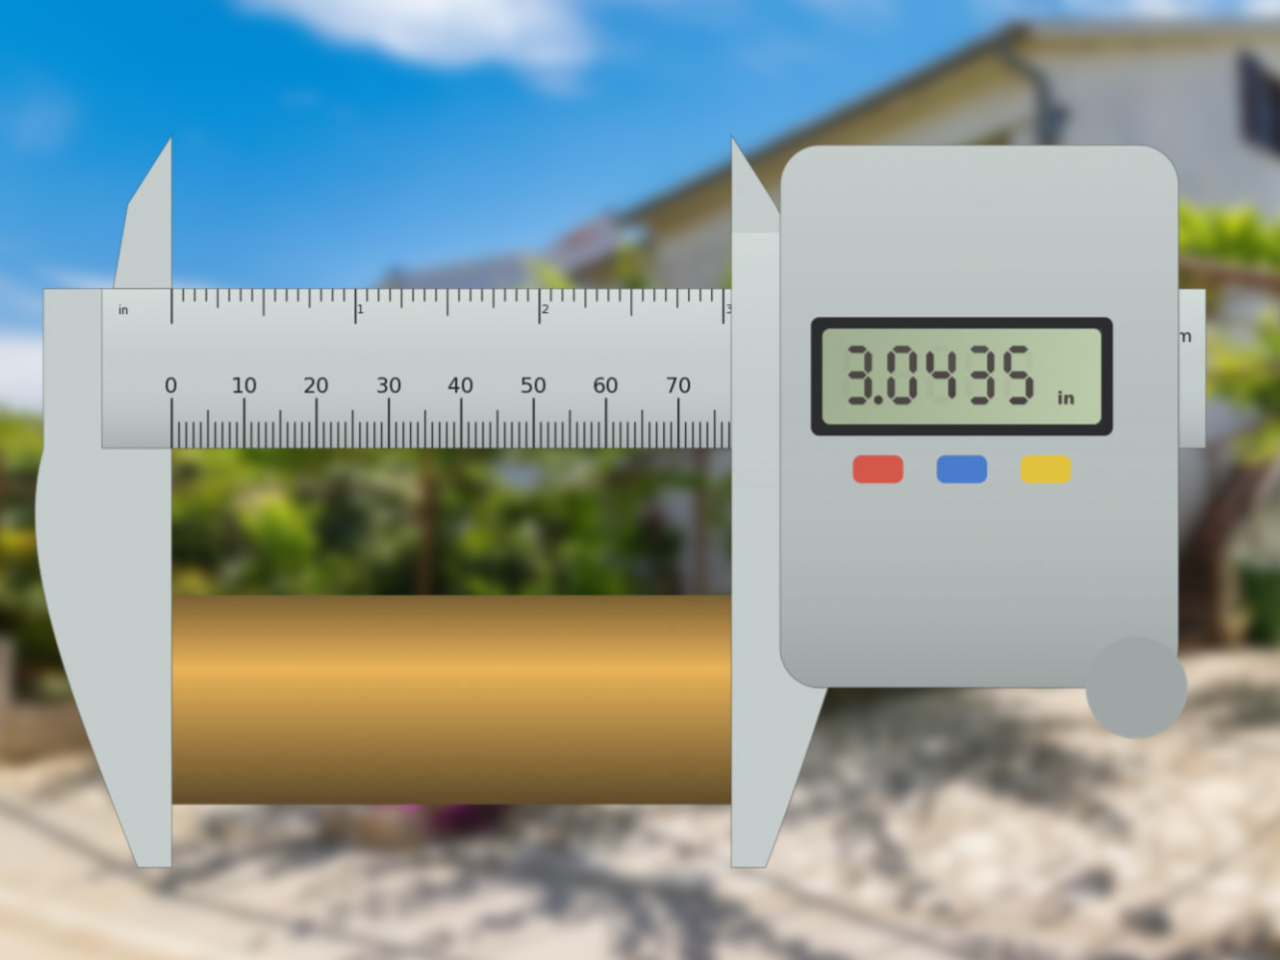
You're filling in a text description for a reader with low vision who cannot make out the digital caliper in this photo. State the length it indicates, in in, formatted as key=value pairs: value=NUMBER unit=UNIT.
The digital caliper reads value=3.0435 unit=in
